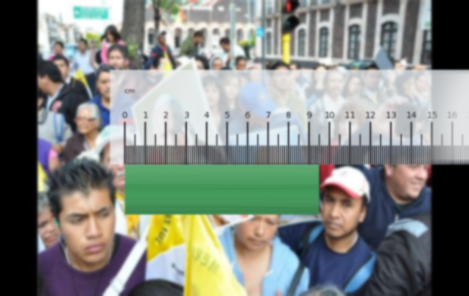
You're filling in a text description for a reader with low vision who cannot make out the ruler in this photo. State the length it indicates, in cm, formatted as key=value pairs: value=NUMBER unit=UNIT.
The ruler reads value=9.5 unit=cm
